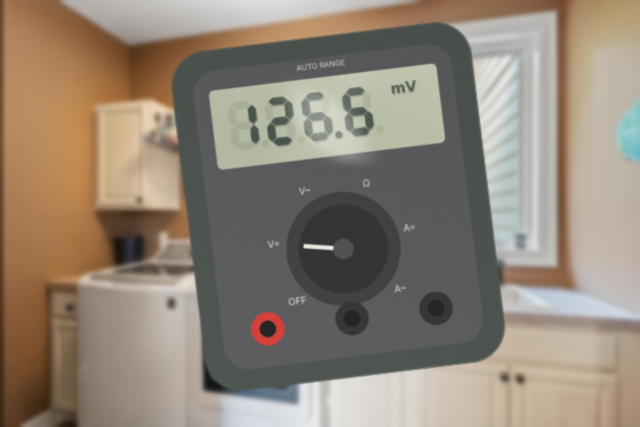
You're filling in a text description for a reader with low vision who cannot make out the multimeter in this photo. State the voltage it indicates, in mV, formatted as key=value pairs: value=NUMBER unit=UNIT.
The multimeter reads value=126.6 unit=mV
